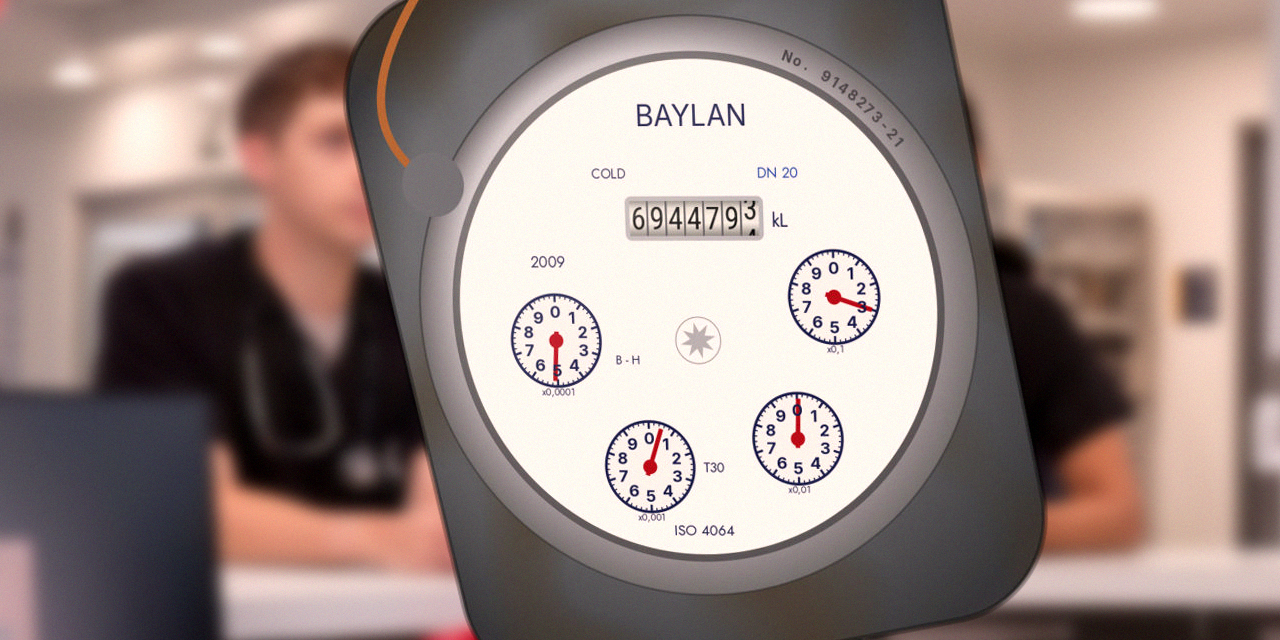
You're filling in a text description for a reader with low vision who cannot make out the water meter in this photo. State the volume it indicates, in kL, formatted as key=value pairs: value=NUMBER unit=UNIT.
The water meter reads value=6944793.3005 unit=kL
